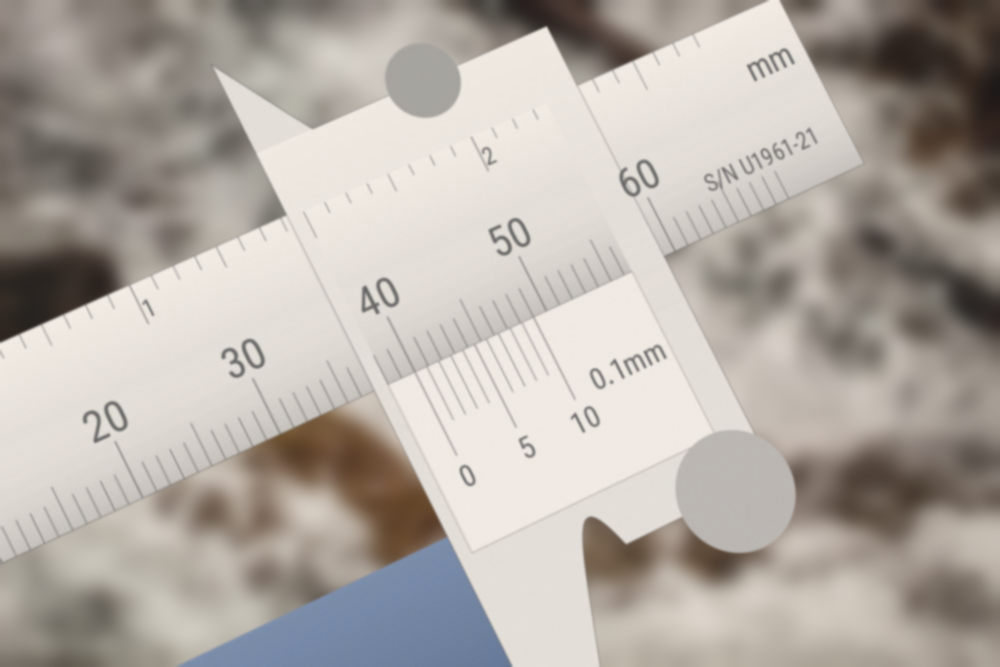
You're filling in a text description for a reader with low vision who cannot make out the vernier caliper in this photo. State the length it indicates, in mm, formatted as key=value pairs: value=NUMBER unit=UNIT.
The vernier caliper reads value=40.0 unit=mm
